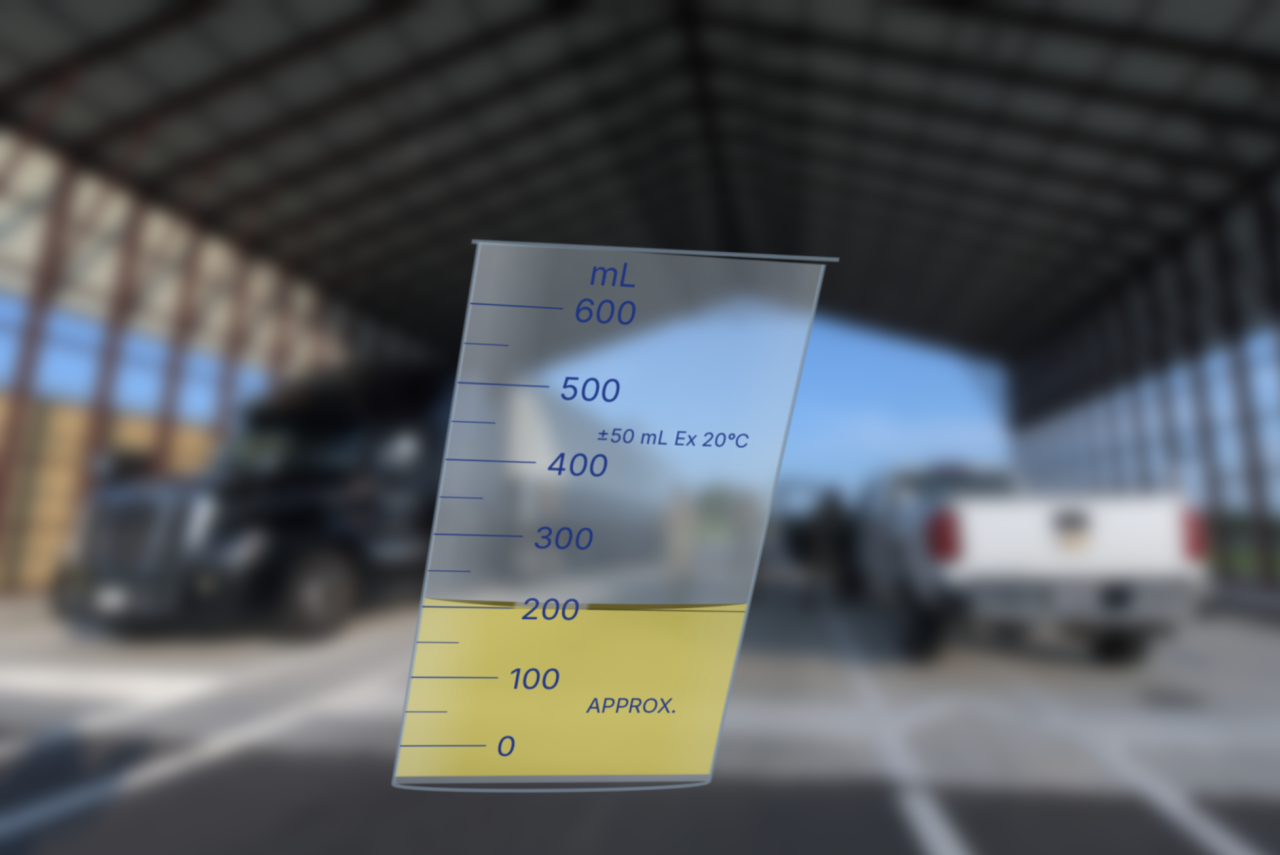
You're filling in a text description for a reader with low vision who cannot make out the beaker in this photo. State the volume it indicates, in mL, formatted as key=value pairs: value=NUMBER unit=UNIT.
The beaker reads value=200 unit=mL
